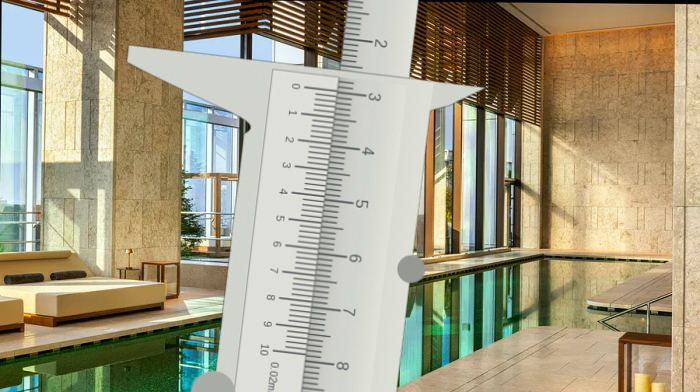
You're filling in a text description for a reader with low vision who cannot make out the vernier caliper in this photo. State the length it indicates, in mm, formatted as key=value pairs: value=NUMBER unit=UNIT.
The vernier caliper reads value=29.8 unit=mm
